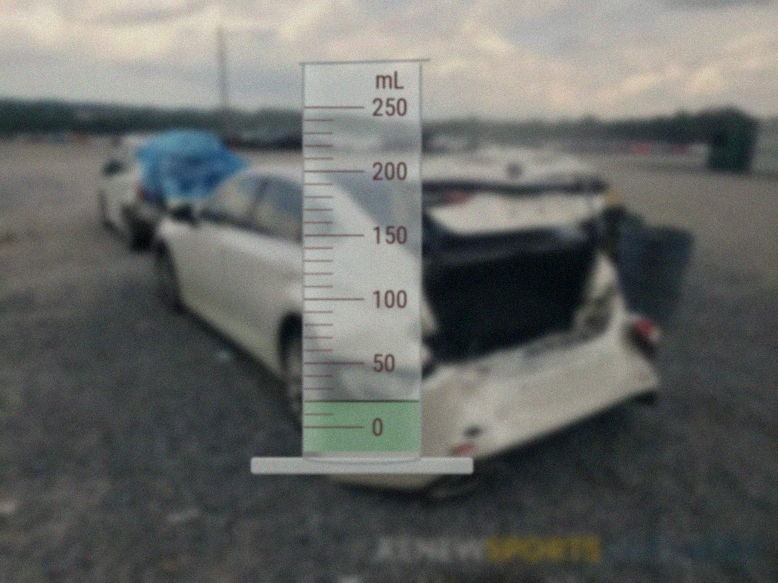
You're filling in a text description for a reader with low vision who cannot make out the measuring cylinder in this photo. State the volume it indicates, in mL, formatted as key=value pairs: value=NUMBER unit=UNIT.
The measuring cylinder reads value=20 unit=mL
